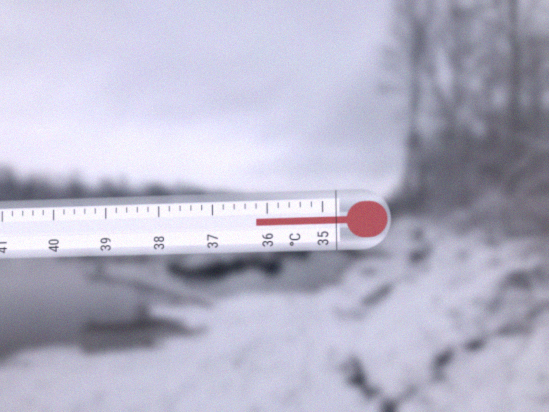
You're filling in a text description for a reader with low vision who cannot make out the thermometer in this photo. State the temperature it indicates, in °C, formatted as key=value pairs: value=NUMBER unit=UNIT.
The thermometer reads value=36.2 unit=°C
